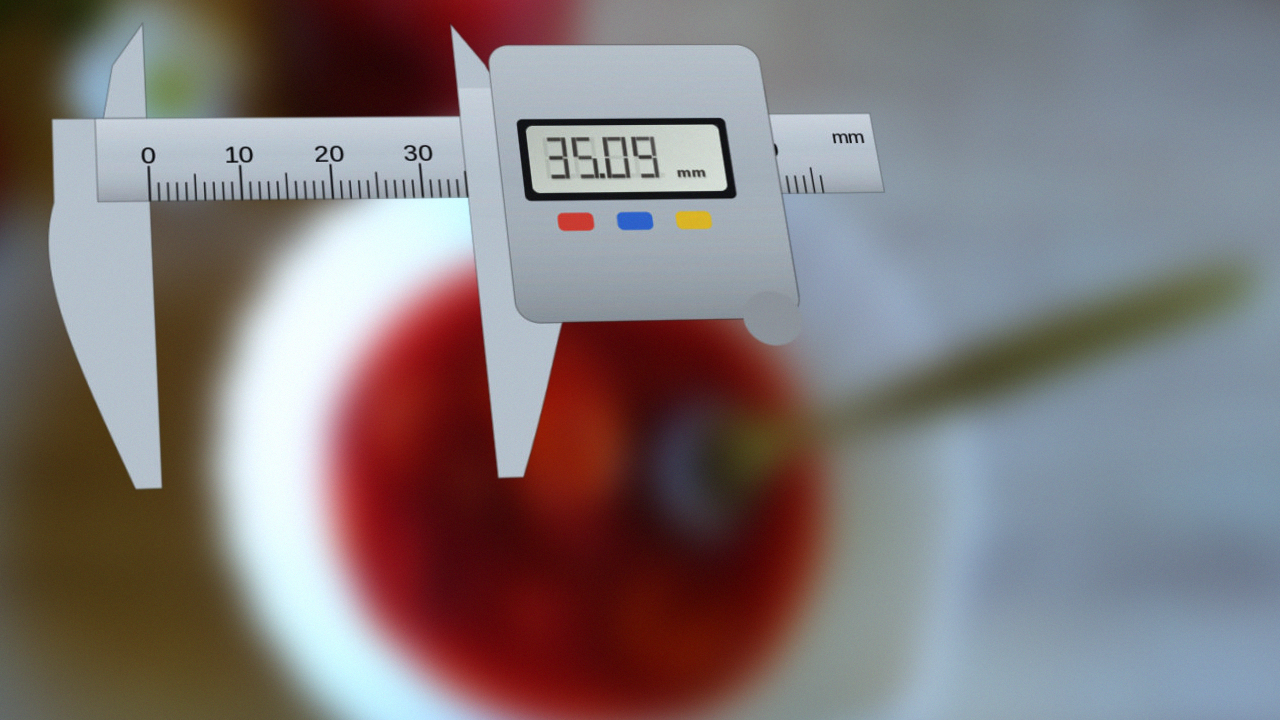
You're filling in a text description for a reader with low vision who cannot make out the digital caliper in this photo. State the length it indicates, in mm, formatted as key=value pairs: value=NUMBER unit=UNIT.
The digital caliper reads value=35.09 unit=mm
